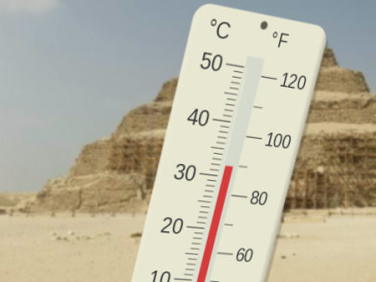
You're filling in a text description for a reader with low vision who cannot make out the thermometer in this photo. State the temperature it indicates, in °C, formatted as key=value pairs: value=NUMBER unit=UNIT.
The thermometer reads value=32 unit=°C
